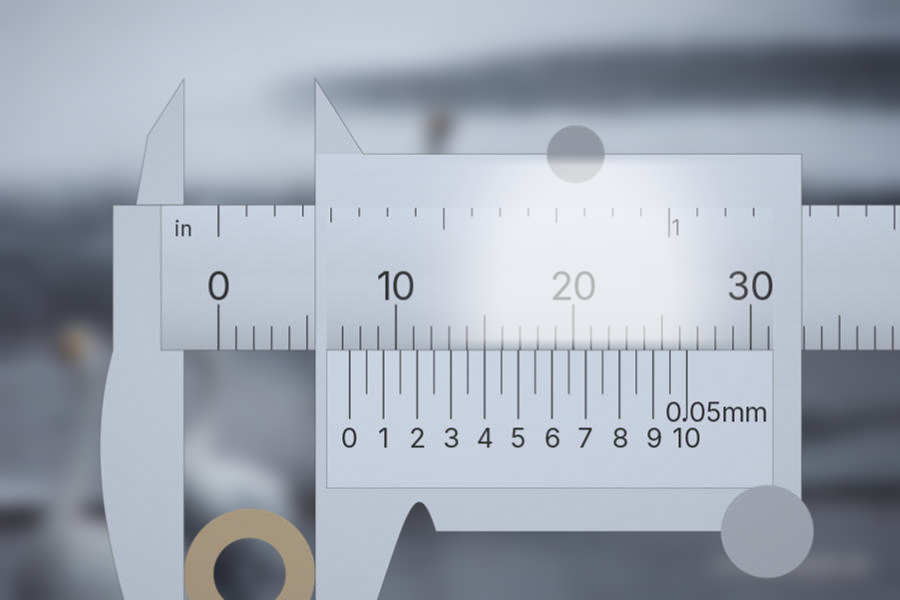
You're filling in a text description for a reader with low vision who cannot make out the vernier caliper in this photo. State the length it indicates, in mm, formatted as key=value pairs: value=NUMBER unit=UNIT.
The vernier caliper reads value=7.4 unit=mm
